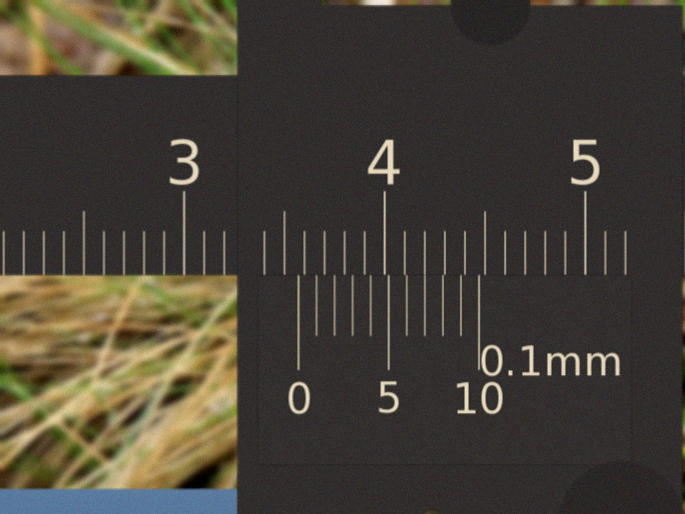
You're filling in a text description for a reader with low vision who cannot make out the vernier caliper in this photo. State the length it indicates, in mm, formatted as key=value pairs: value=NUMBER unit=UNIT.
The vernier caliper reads value=35.7 unit=mm
